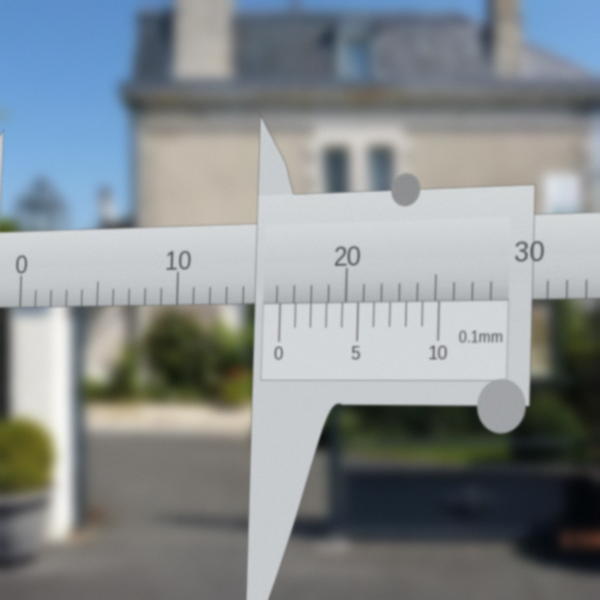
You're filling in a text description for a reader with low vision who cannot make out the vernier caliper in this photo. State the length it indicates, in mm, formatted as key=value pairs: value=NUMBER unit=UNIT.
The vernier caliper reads value=16.2 unit=mm
